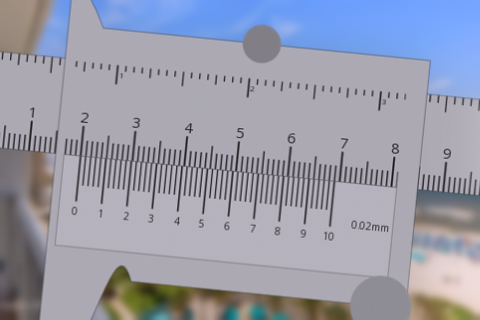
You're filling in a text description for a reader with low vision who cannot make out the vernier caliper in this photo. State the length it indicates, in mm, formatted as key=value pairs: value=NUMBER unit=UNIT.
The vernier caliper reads value=20.0 unit=mm
